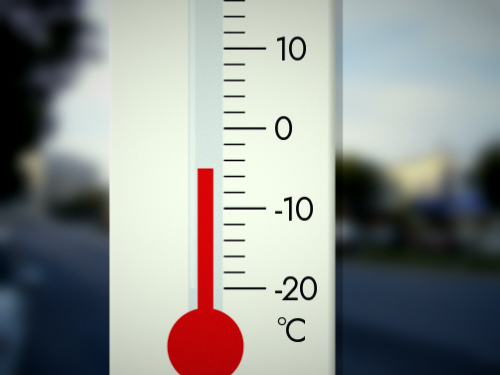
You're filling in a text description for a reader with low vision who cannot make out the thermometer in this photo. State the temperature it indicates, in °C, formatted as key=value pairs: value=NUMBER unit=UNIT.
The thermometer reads value=-5 unit=°C
